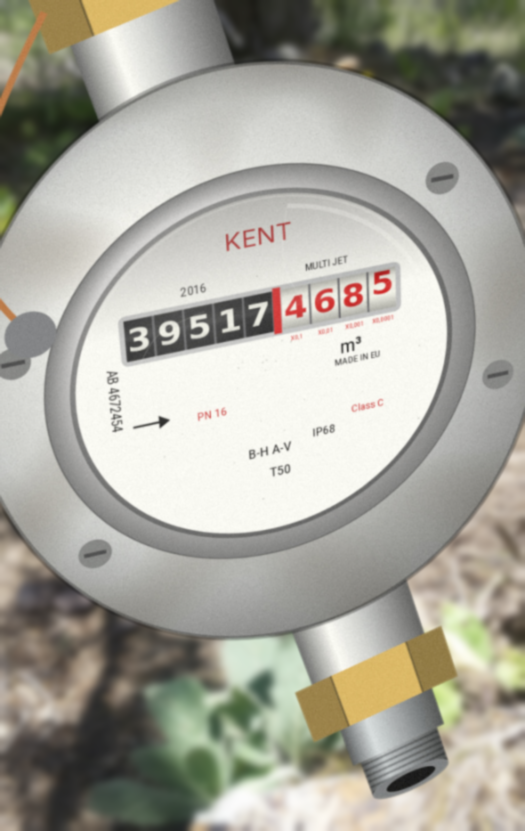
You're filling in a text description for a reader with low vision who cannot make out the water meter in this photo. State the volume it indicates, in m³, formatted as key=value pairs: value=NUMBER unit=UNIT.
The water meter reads value=39517.4685 unit=m³
